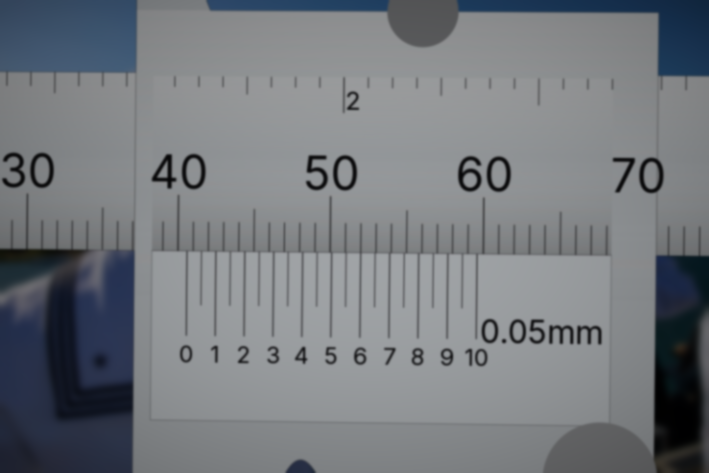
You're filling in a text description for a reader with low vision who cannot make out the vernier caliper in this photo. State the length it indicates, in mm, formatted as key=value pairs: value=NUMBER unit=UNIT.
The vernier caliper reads value=40.6 unit=mm
